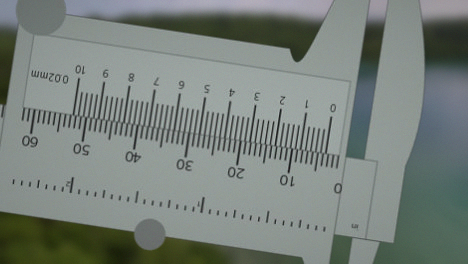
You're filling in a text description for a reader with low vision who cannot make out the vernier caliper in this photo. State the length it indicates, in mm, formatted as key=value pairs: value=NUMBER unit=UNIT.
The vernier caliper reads value=3.5 unit=mm
